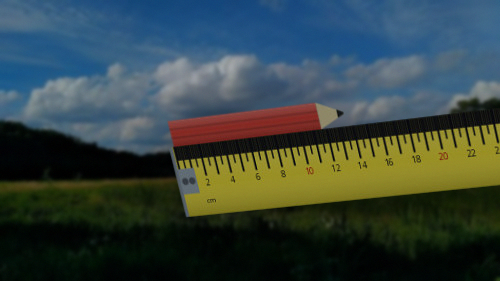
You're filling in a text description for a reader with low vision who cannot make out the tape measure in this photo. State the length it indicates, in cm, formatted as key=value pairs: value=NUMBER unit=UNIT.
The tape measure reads value=13.5 unit=cm
